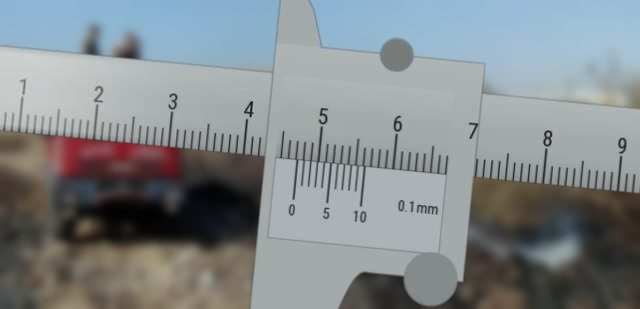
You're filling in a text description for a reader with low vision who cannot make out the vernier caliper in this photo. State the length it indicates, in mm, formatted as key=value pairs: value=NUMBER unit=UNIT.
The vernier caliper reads value=47.2 unit=mm
